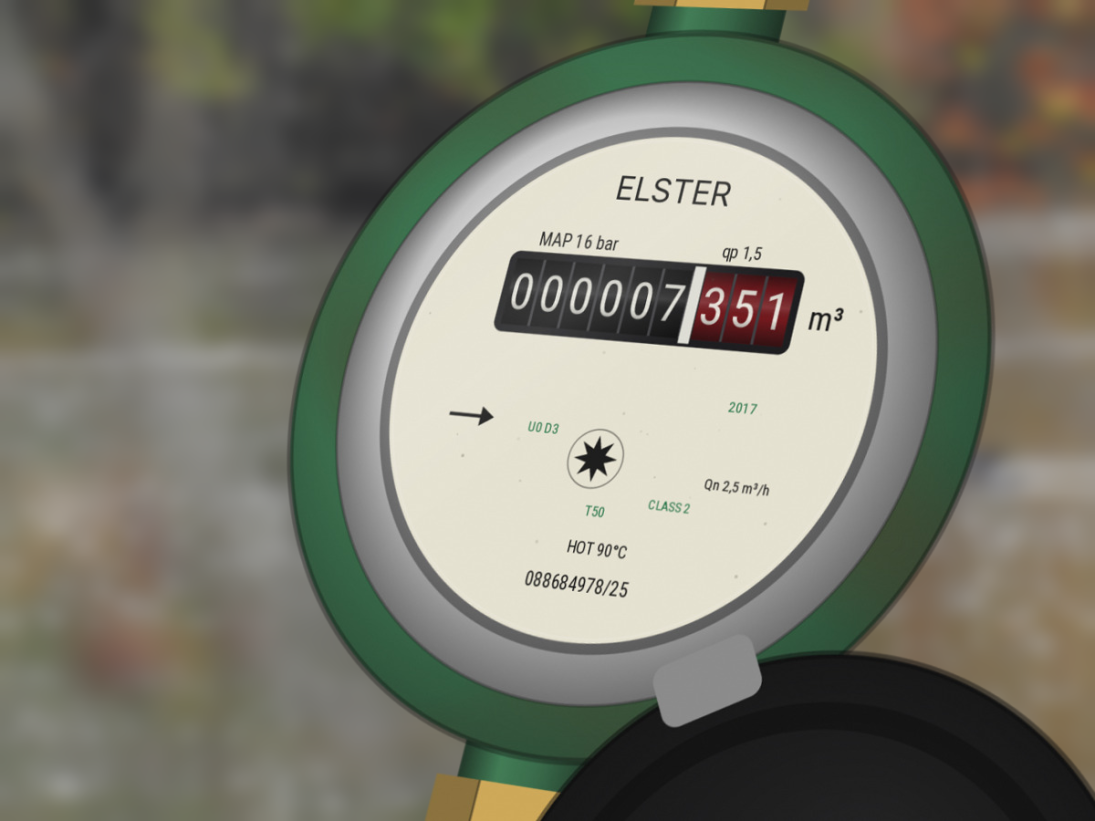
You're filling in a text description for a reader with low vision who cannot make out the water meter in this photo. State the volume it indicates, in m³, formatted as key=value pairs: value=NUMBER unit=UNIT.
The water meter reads value=7.351 unit=m³
